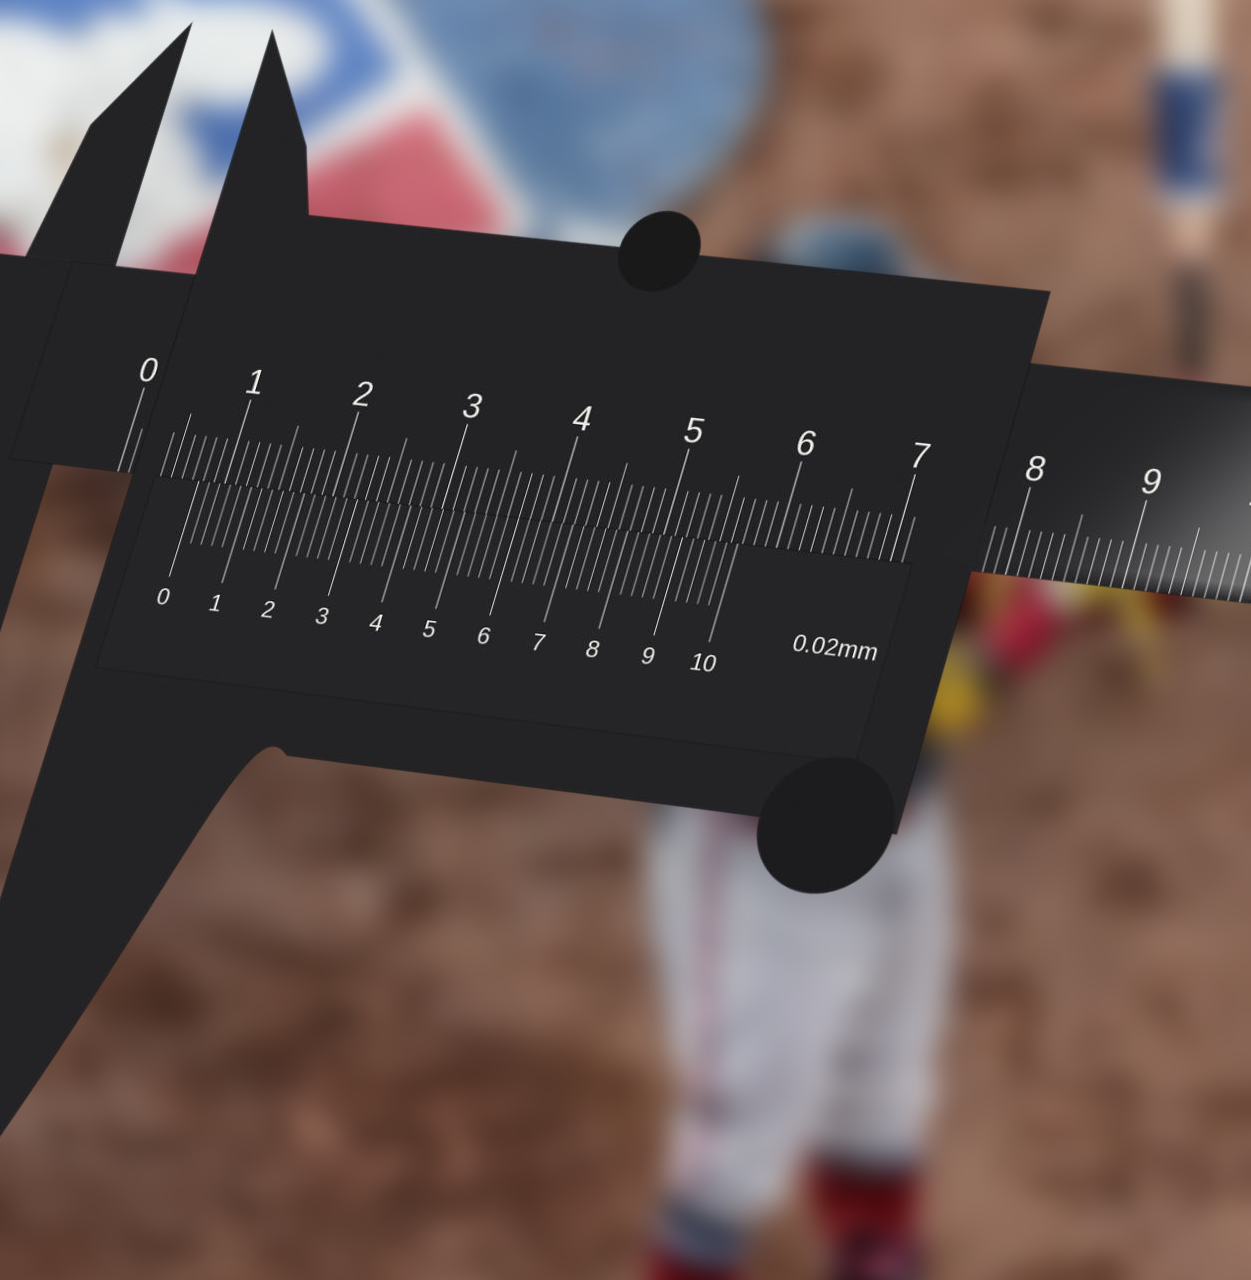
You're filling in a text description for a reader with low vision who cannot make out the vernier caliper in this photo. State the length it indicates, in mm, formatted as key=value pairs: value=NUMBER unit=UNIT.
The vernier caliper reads value=7.6 unit=mm
